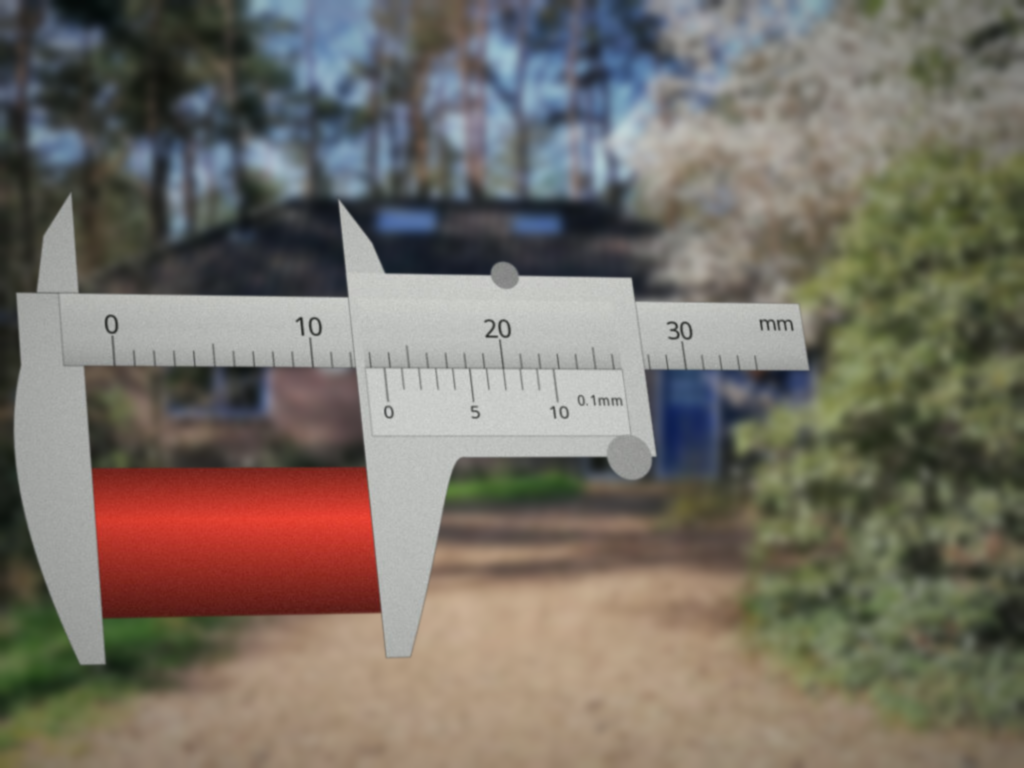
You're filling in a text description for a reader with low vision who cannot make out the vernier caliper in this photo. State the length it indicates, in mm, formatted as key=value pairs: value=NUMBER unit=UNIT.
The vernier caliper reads value=13.7 unit=mm
